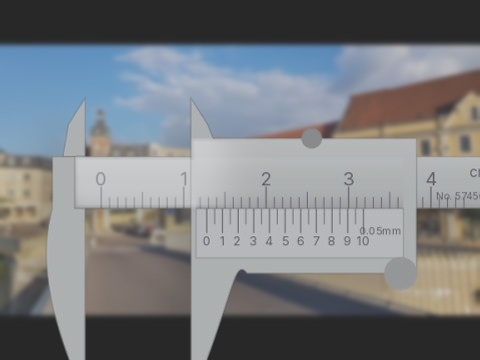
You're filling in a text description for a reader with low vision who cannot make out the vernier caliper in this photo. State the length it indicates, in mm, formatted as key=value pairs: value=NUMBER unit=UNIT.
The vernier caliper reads value=12.8 unit=mm
